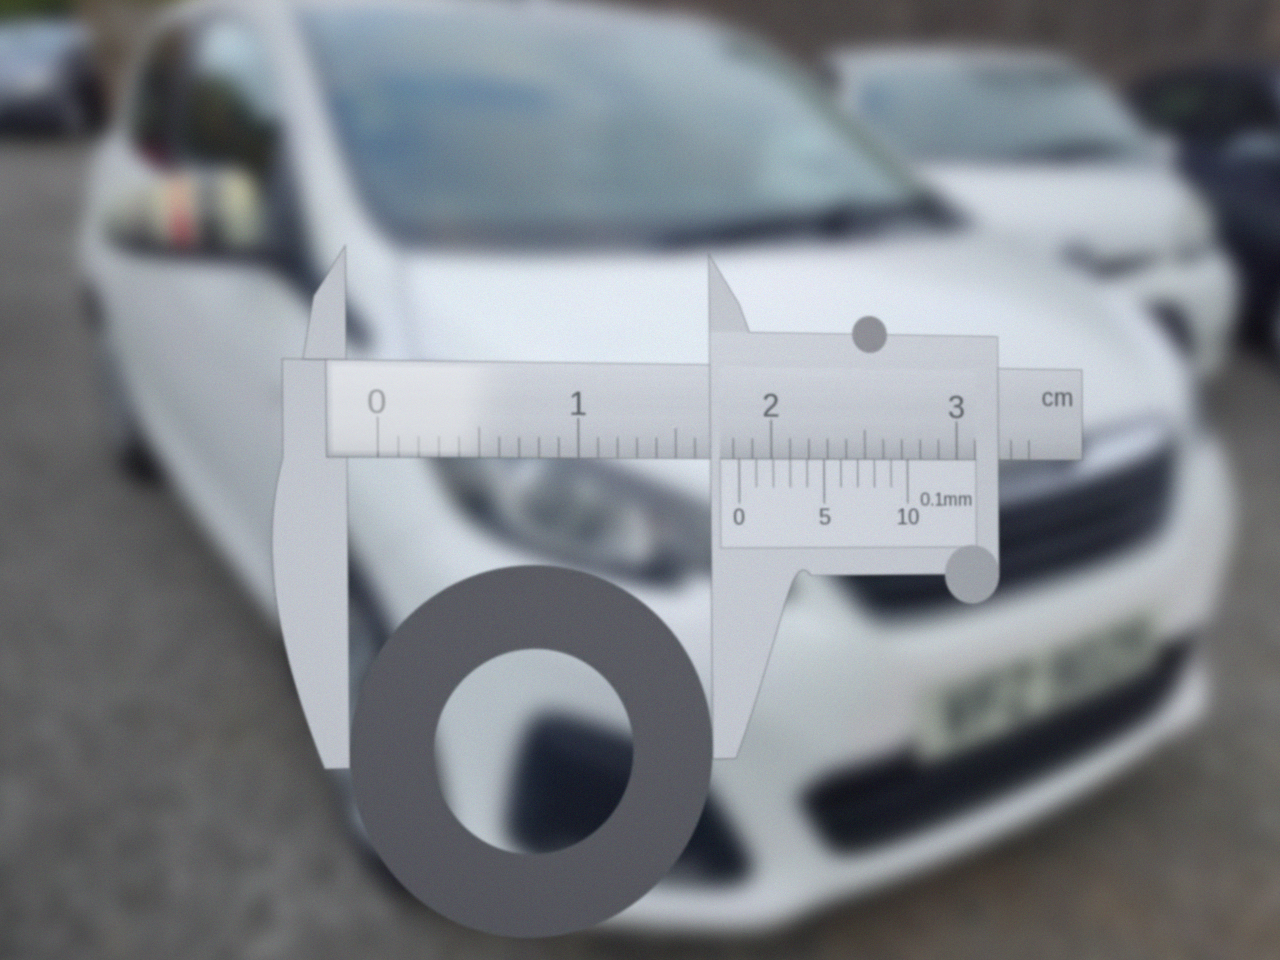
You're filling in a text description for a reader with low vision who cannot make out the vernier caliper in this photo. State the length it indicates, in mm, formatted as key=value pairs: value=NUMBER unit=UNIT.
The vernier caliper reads value=18.3 unit=mm
